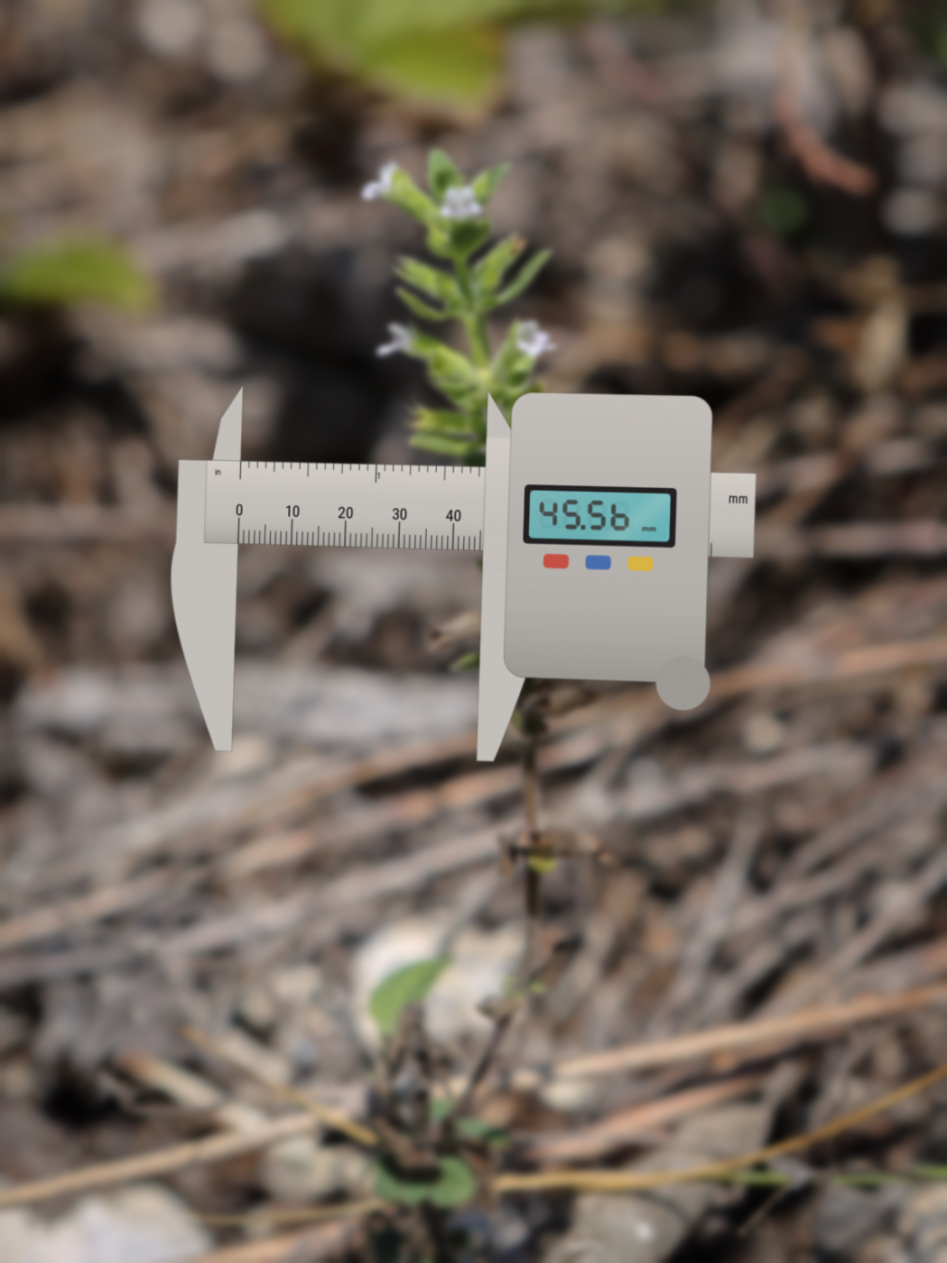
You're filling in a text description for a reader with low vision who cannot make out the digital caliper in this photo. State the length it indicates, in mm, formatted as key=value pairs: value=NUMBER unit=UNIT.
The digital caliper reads value=45.56 unit=mm
